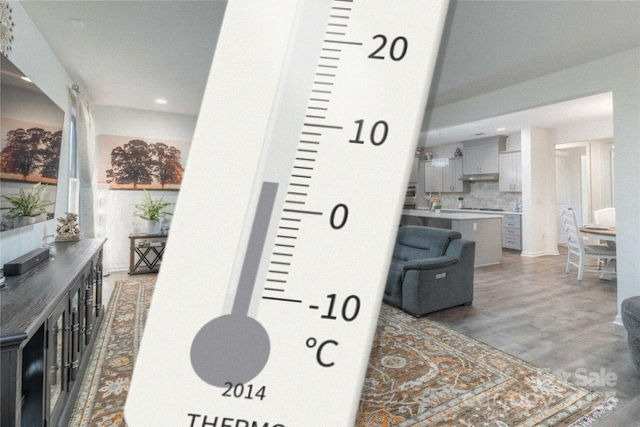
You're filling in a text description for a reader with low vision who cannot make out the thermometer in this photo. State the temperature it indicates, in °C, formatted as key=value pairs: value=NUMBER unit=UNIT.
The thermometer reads value=3 unit=°C
